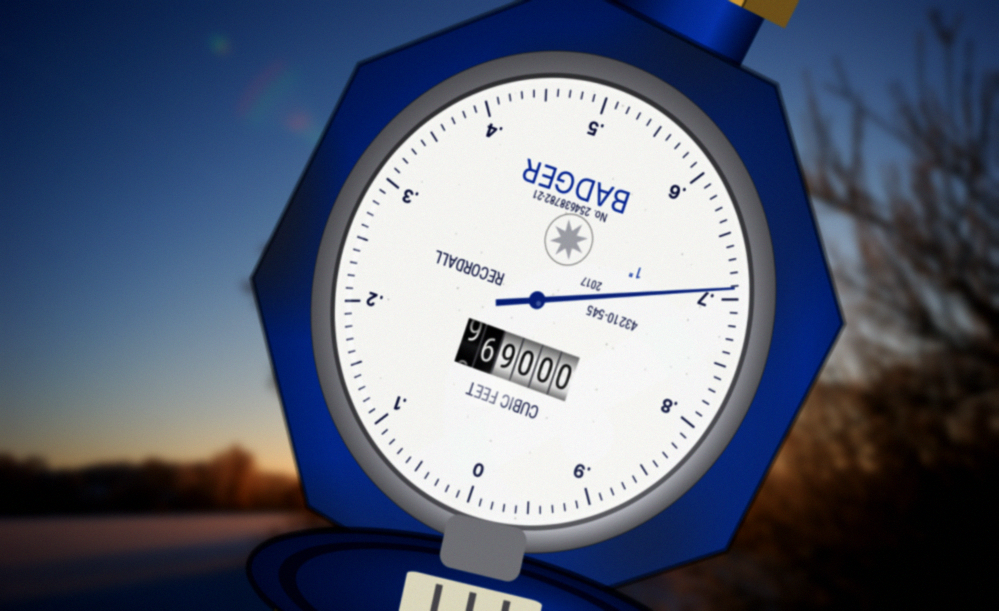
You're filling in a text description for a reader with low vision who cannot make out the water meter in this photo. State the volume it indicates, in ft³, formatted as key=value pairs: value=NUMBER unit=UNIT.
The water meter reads value=695.69 unit=ft³
